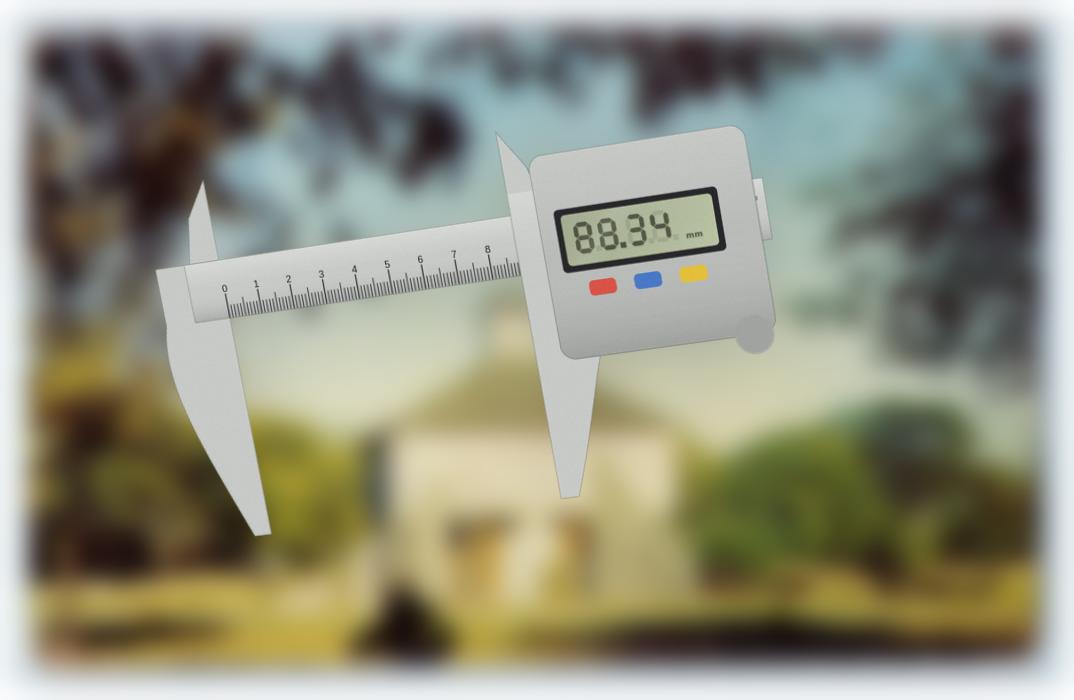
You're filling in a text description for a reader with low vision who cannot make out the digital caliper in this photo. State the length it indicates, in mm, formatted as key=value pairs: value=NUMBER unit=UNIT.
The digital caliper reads value=88.34 unit=mm
